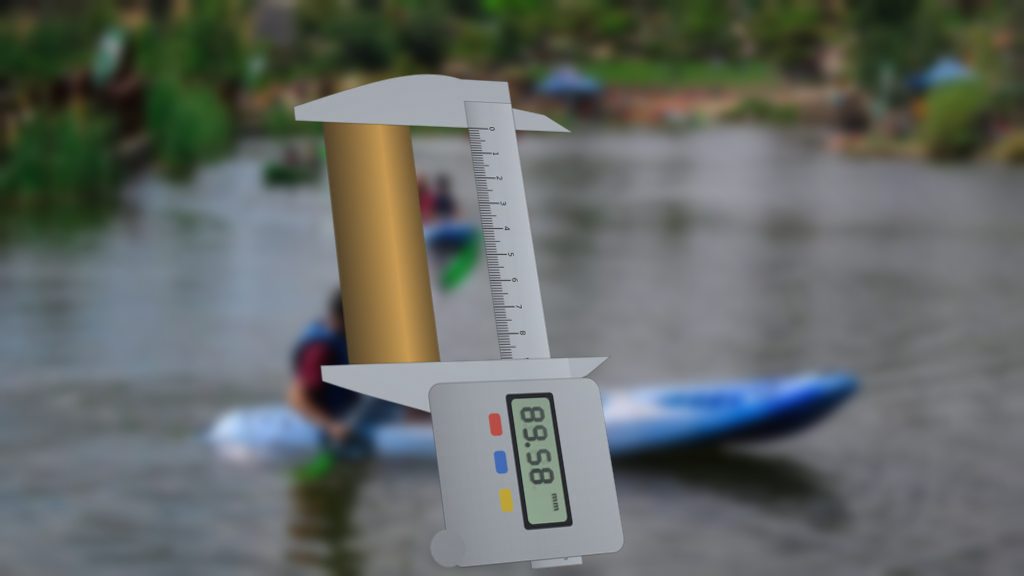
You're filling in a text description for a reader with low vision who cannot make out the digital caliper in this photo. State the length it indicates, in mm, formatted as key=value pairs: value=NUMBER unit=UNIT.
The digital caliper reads value=89.58 unit=mm
